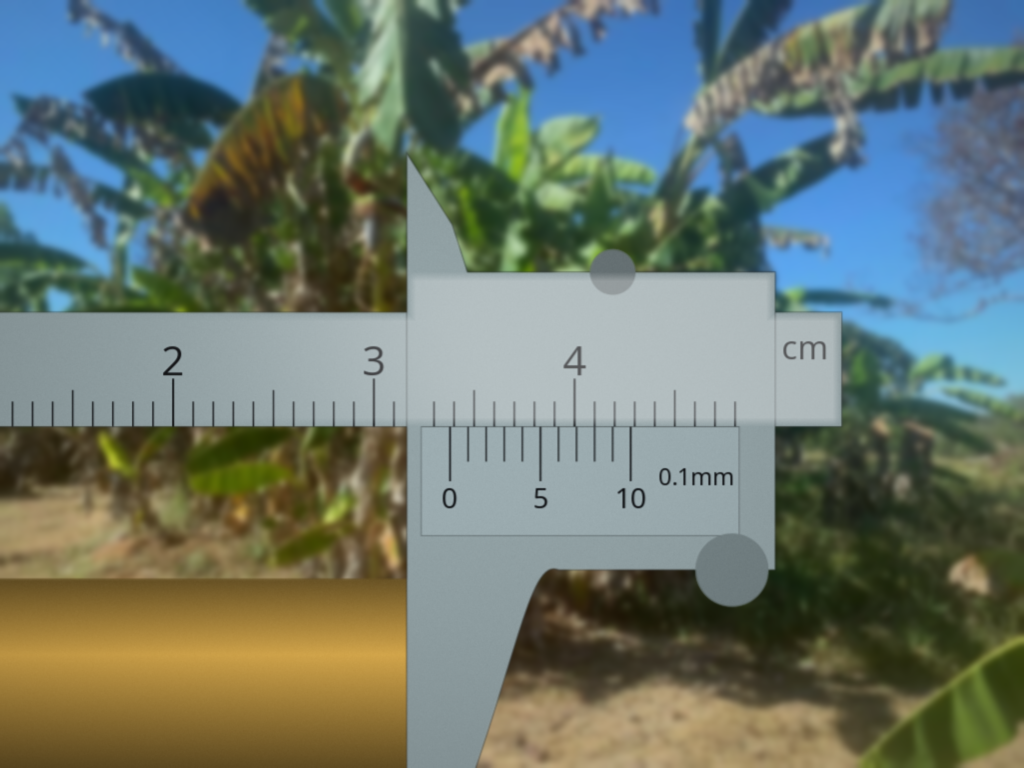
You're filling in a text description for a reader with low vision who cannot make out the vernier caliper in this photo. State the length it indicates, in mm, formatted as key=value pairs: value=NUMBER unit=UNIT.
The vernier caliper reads value=33.8 unit=mm
